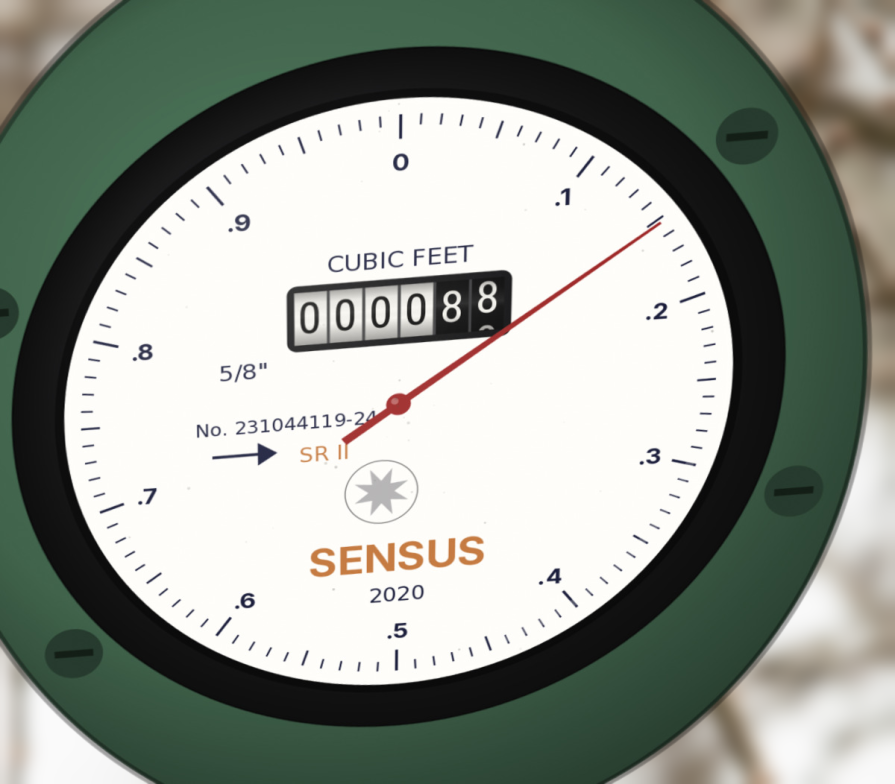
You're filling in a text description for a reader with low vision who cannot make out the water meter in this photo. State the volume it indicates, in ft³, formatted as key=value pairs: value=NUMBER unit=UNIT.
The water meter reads value=88.15 unit=ft³
